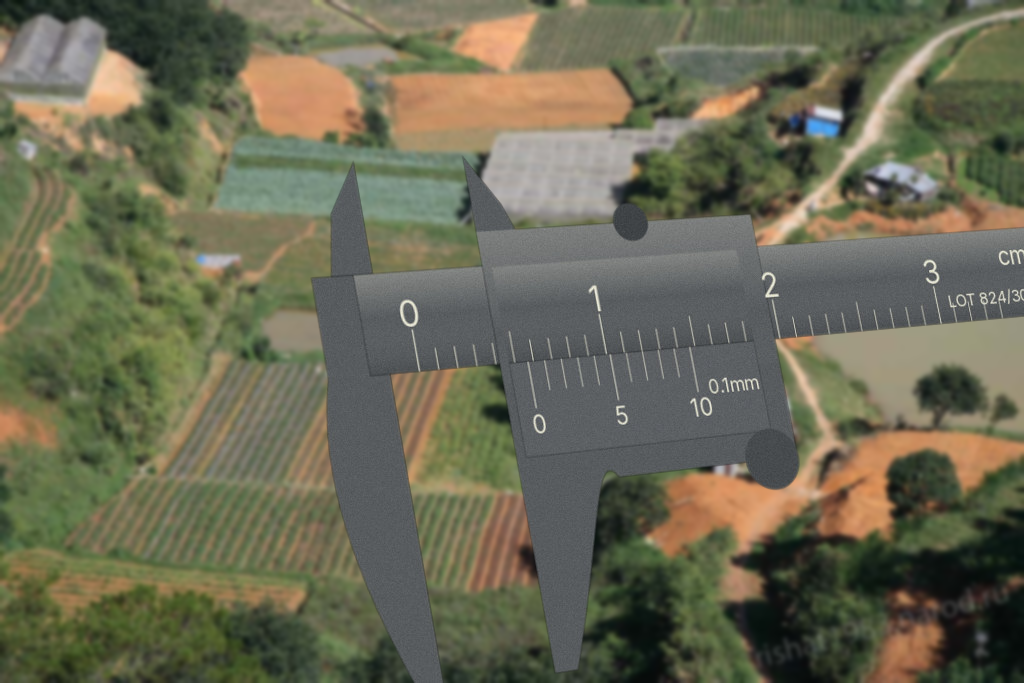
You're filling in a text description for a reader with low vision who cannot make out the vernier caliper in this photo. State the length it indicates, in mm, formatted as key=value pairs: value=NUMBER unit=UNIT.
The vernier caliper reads value=5.7 unit=mm
